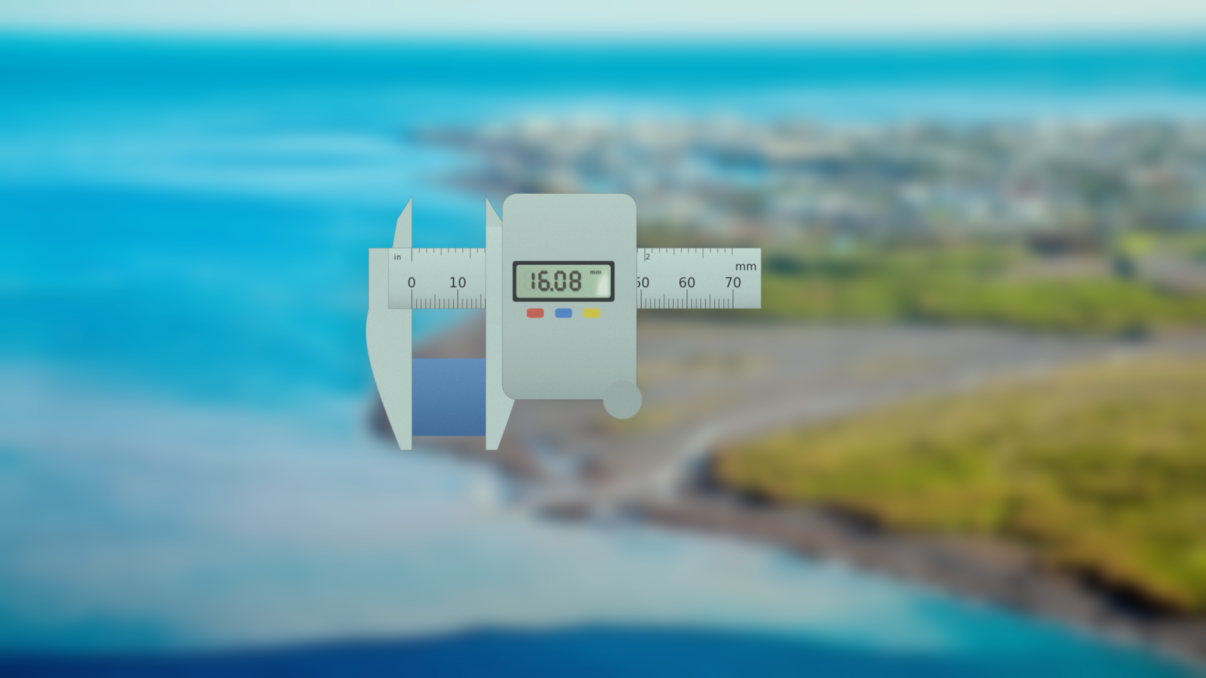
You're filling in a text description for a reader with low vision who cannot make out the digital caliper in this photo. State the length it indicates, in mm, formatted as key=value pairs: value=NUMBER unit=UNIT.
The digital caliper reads value=16.08 unit=mm
